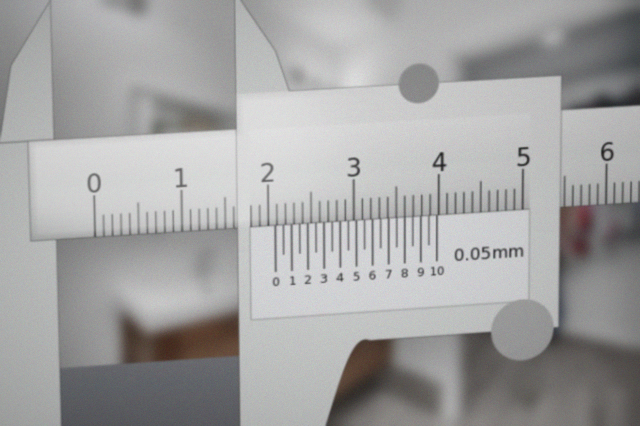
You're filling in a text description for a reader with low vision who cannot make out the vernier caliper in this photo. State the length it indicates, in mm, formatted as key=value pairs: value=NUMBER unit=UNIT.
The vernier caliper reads value=20.8 unit=mm
